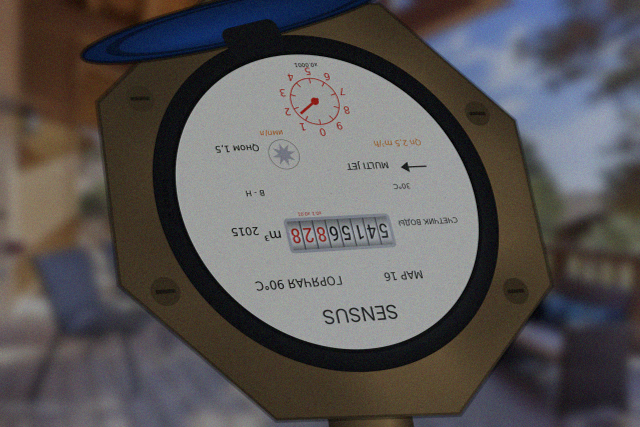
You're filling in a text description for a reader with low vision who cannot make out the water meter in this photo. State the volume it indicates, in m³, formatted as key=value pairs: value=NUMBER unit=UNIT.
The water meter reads value=54156.8281 unit=m³
